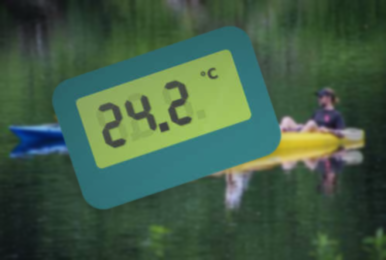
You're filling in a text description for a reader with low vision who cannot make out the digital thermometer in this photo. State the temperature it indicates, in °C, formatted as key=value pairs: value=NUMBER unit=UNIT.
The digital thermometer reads value=24.2 unit=°C
